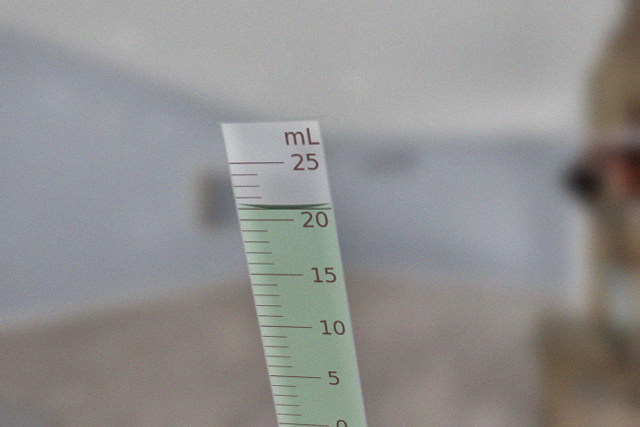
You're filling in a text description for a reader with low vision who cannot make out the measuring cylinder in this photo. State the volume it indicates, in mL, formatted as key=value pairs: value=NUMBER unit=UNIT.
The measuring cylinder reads value=21 unit=mL
